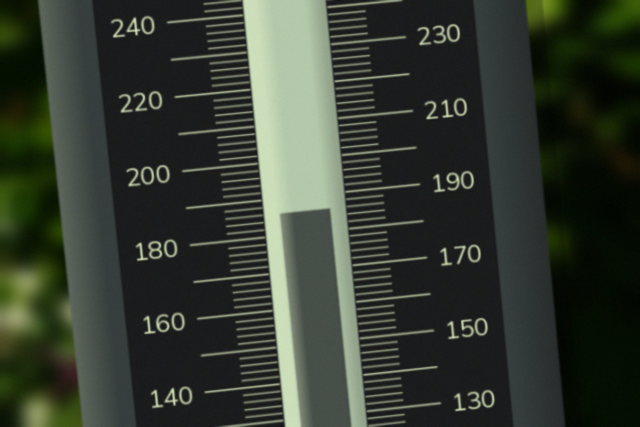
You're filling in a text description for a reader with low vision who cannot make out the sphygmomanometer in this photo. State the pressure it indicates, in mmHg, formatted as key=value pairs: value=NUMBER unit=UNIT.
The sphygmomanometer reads value=186 unit=mmHg
